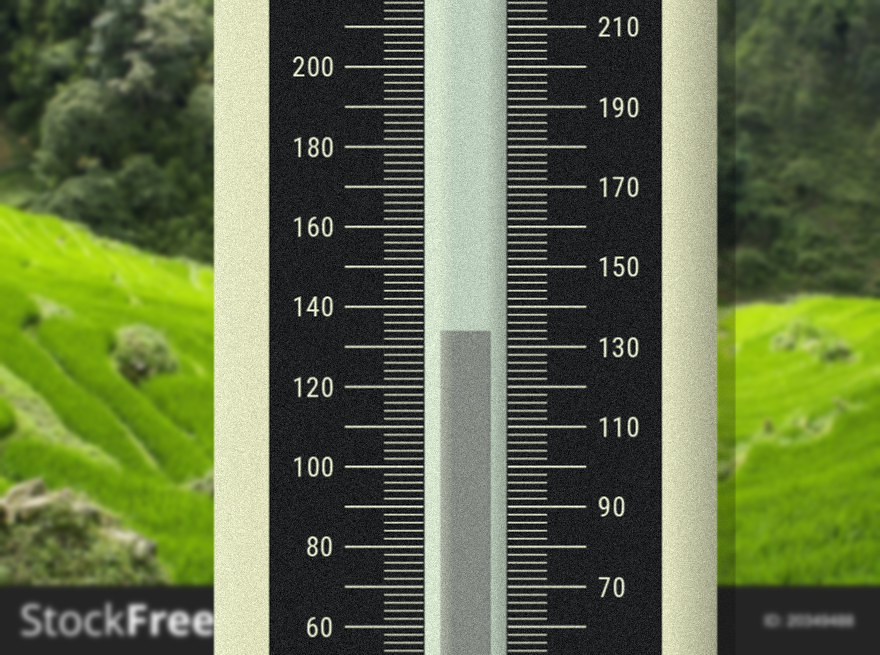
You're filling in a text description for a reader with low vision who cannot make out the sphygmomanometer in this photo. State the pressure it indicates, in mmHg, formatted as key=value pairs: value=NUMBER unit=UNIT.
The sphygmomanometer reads value=134 unit=mmHg
